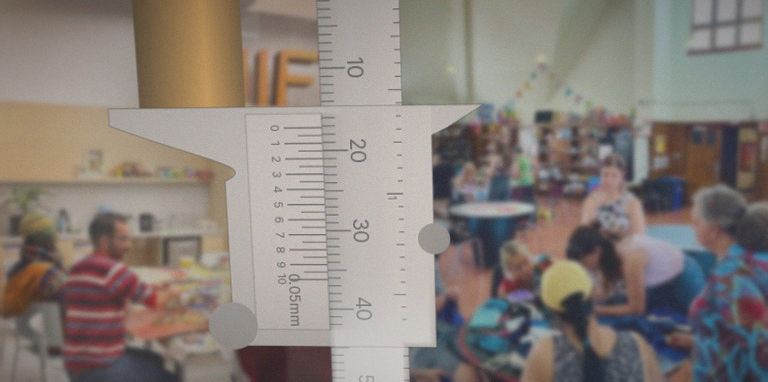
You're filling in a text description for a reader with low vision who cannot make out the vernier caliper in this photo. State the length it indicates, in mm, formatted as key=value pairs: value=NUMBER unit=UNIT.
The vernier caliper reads value=17.2 unit=mm
